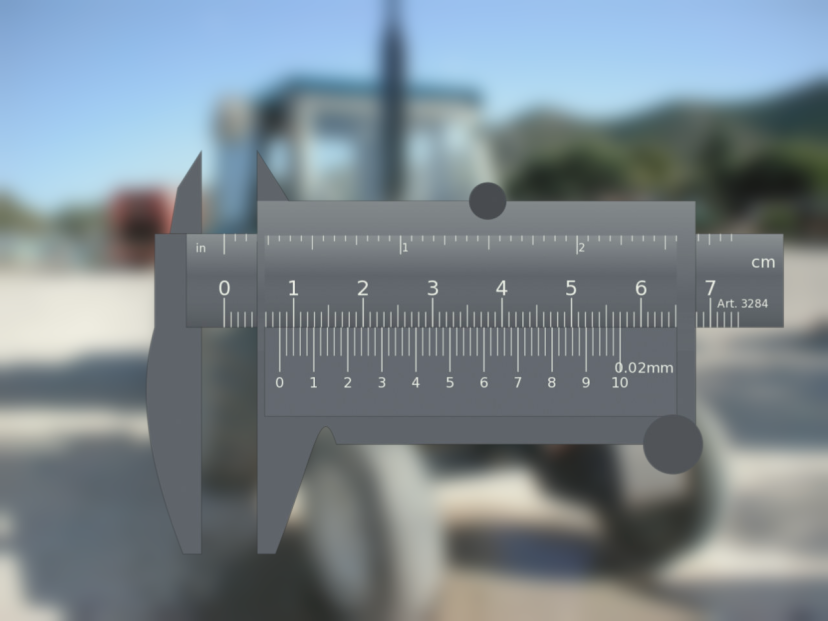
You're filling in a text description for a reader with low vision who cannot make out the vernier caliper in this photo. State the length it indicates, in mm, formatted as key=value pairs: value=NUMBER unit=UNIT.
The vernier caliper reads value=8.0 unit=mm
